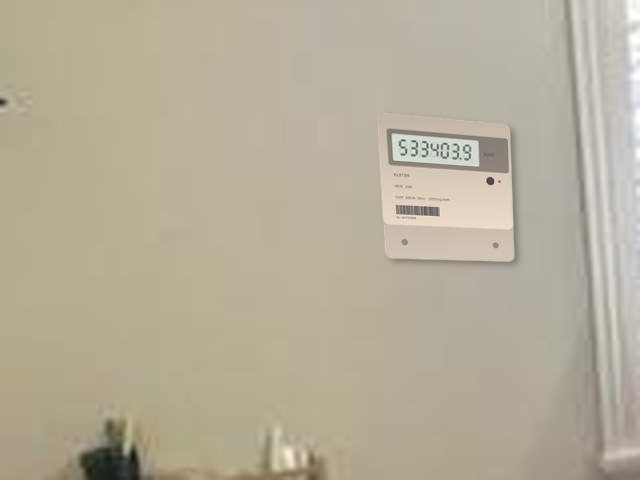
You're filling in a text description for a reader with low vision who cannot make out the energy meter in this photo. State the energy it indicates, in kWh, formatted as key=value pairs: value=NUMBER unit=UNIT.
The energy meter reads value=533403.9 unit=kWh
